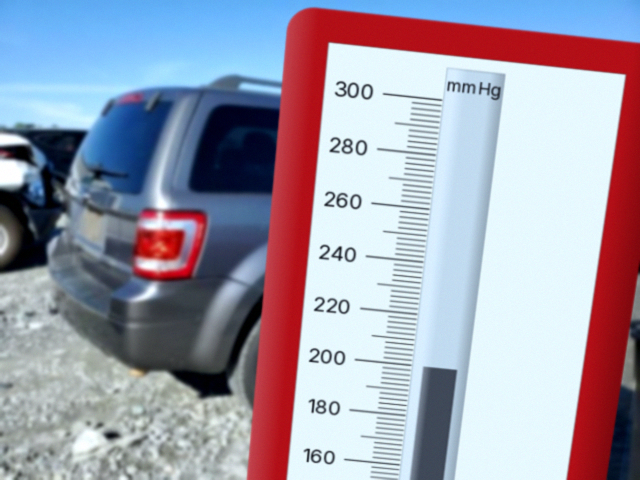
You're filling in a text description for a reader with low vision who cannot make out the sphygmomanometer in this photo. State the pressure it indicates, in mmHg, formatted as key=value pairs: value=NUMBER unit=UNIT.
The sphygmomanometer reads value=200 unit=mmHg
